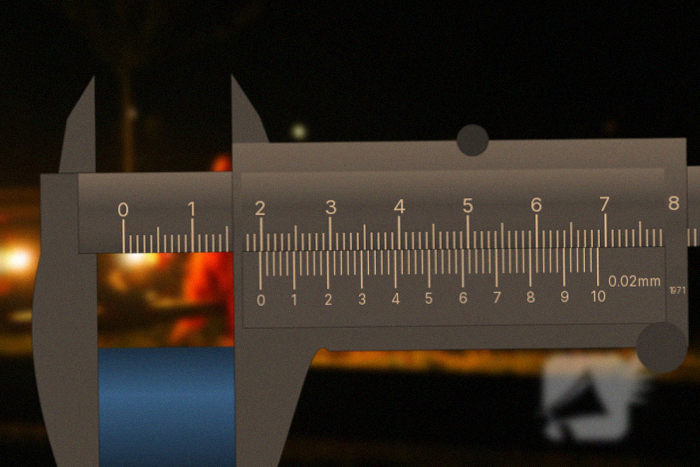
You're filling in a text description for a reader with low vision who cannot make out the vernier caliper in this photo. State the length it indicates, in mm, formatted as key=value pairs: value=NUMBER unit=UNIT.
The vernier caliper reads value=19.8 unit=mm
